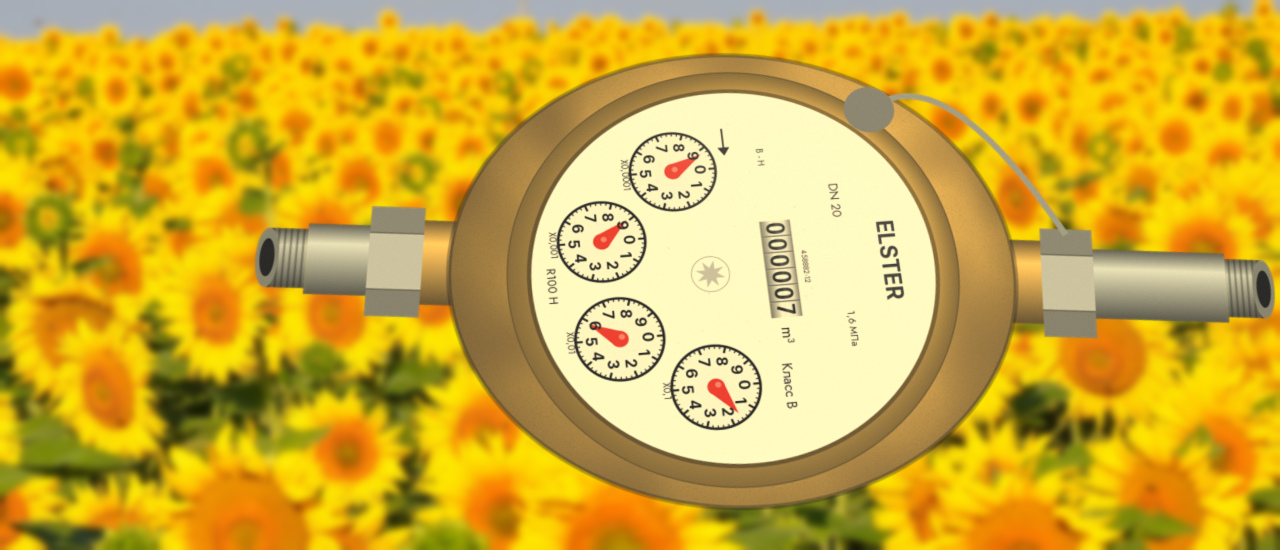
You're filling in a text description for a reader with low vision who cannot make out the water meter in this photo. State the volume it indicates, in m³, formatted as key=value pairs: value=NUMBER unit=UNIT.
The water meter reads value=7.1589 unit=m³
